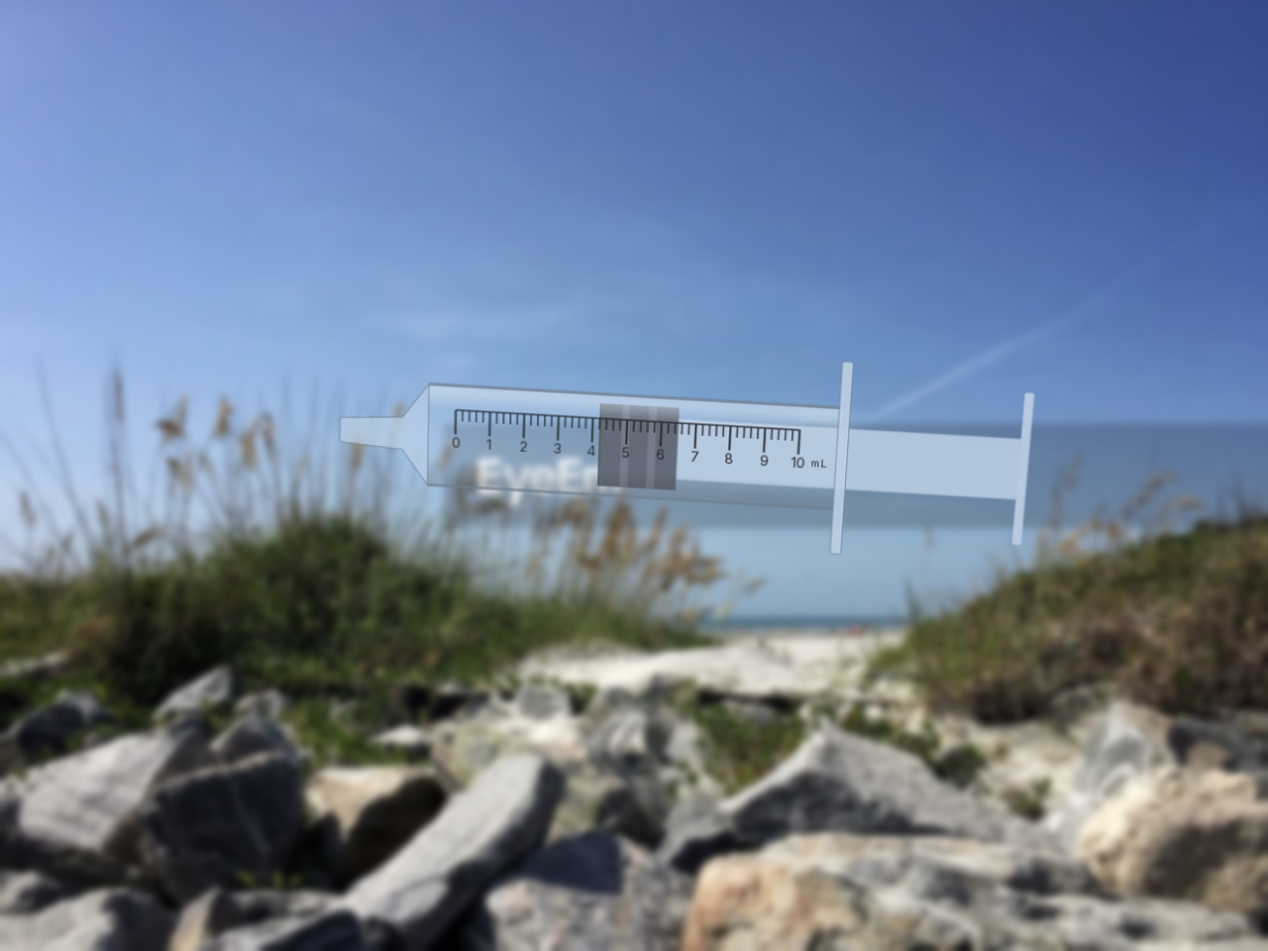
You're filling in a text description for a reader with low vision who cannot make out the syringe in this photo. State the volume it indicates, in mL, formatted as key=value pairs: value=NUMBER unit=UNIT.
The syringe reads value=4.2 unit=mL
